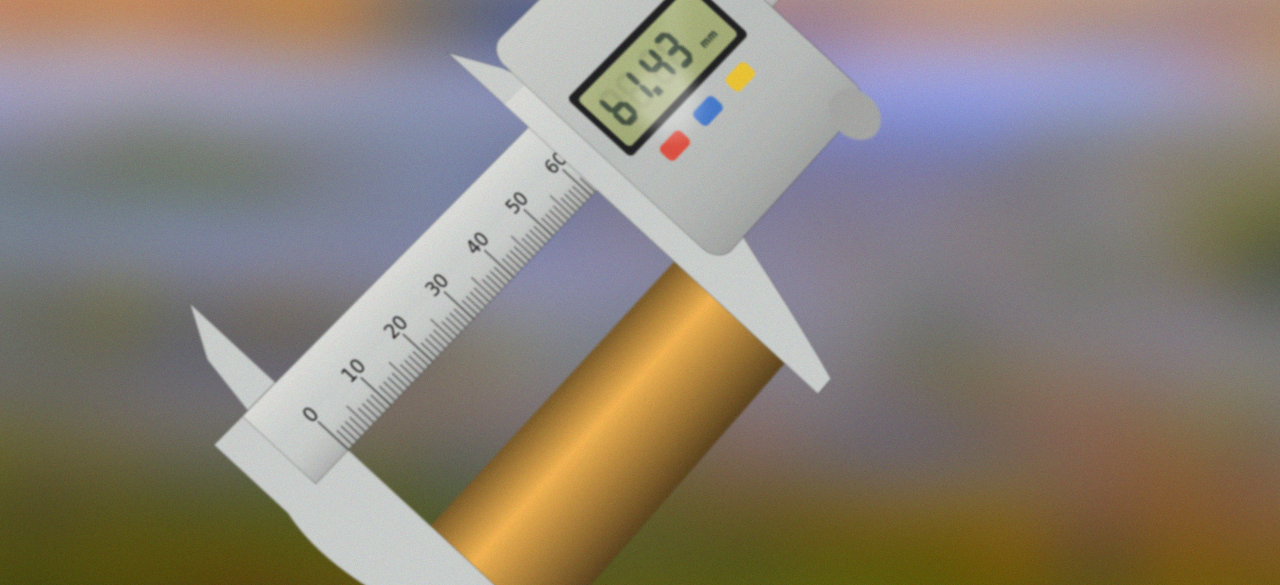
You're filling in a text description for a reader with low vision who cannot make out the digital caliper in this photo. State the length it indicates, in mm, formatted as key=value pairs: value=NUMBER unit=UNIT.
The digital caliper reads value=61.43 unit=mm
